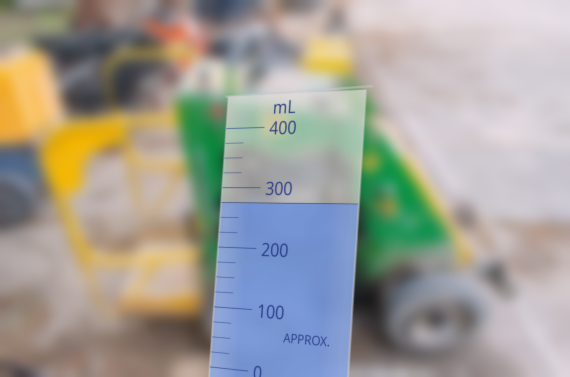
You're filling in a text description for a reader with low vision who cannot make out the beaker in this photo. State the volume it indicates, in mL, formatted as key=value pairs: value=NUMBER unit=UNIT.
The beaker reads value=275 unit=mL
